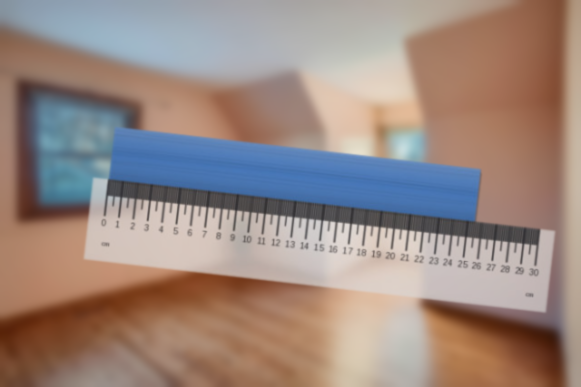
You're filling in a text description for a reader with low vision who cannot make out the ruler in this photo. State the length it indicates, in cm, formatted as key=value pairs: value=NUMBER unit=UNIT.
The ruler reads value=25.5 unit=cm
